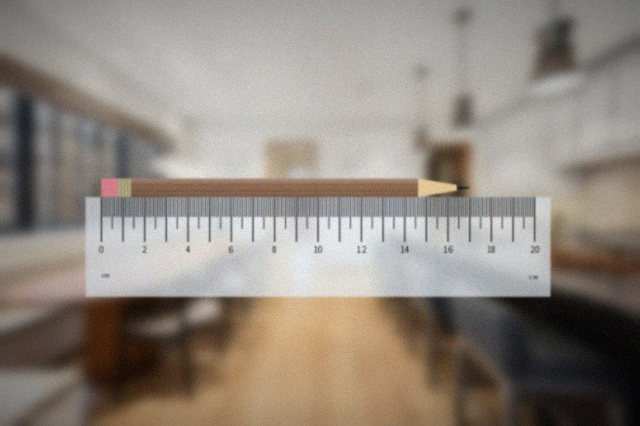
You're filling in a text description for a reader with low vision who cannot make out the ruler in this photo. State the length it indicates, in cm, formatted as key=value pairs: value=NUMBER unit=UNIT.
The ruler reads value=17 unit=cm
